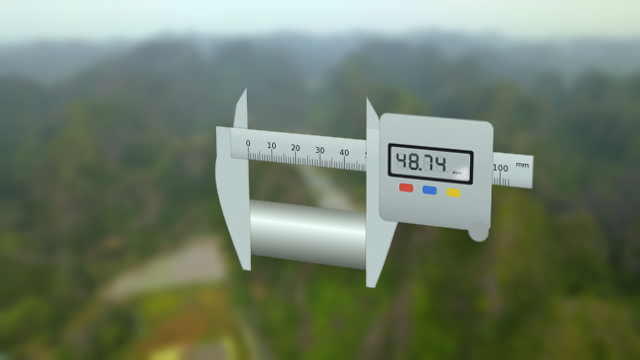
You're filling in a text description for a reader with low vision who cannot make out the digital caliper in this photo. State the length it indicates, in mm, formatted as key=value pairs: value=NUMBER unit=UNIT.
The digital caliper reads value=48.74 unit=mm
